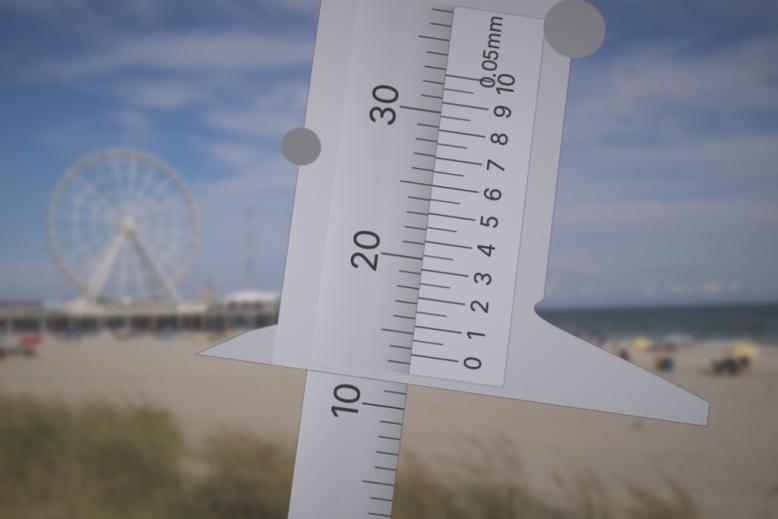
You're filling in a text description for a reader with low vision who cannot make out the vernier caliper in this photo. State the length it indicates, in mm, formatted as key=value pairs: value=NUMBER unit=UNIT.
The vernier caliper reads value=13.6 unit=mm
